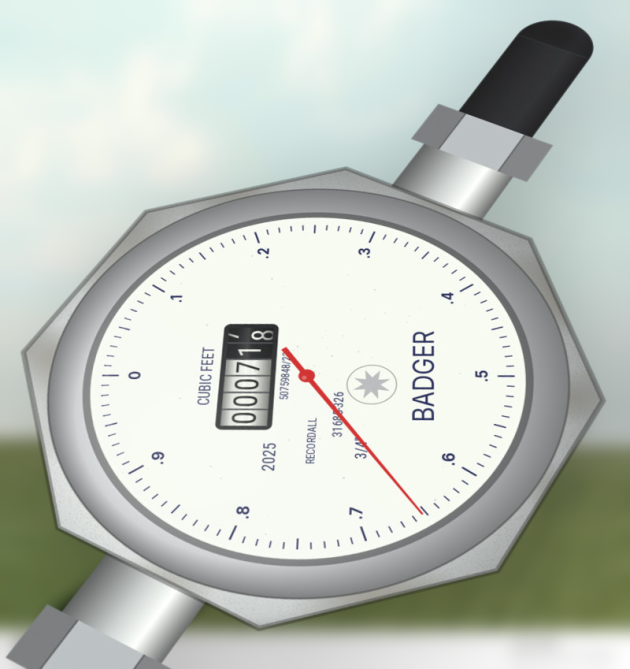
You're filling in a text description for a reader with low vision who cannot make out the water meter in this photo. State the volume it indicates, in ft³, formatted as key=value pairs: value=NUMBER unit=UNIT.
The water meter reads value=717.65 unit=ft³
